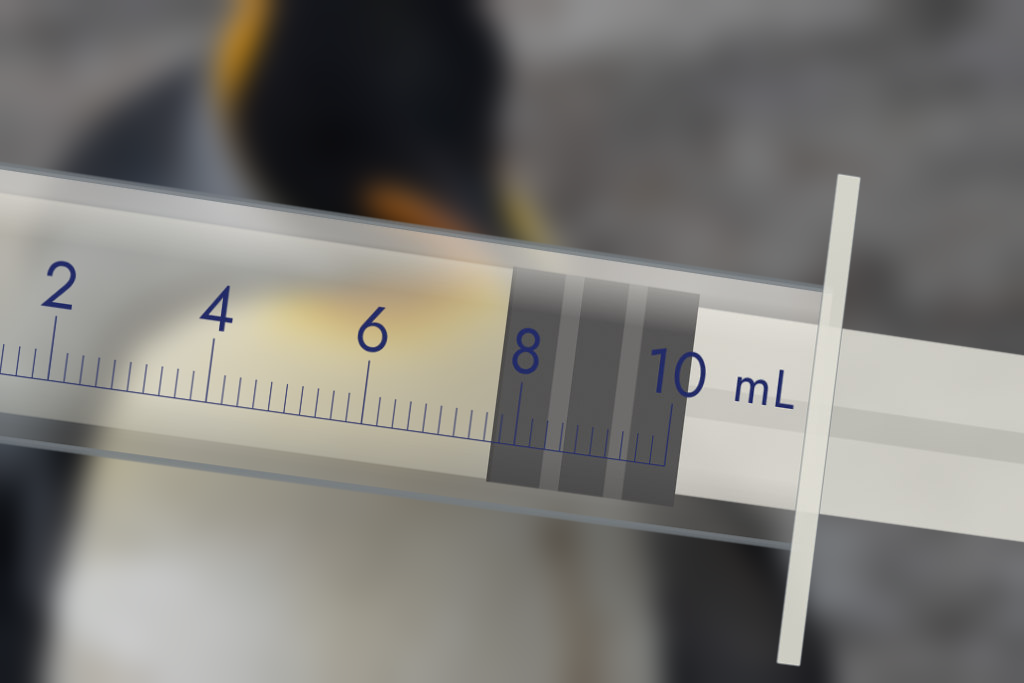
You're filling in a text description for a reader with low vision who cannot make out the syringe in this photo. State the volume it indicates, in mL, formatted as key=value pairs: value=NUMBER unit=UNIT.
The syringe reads value=7.7 unit=mL
